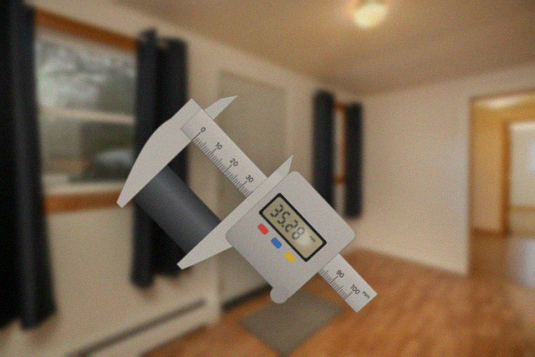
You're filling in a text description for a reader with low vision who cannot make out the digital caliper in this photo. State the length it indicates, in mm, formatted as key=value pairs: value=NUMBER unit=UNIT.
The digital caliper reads value=35.28 unit=mm
